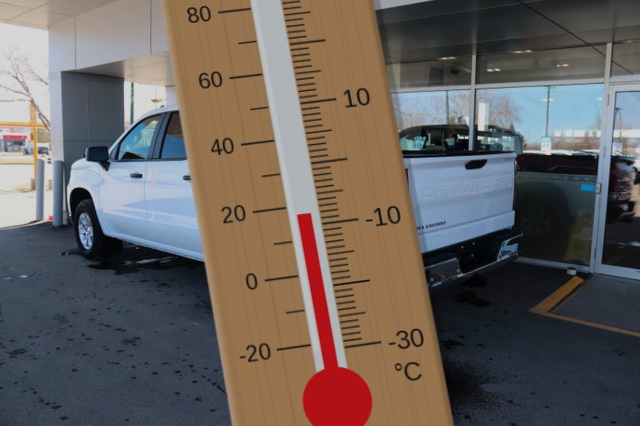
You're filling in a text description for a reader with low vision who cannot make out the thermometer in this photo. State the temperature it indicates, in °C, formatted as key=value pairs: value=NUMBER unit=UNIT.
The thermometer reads value=-8 unit=°C
